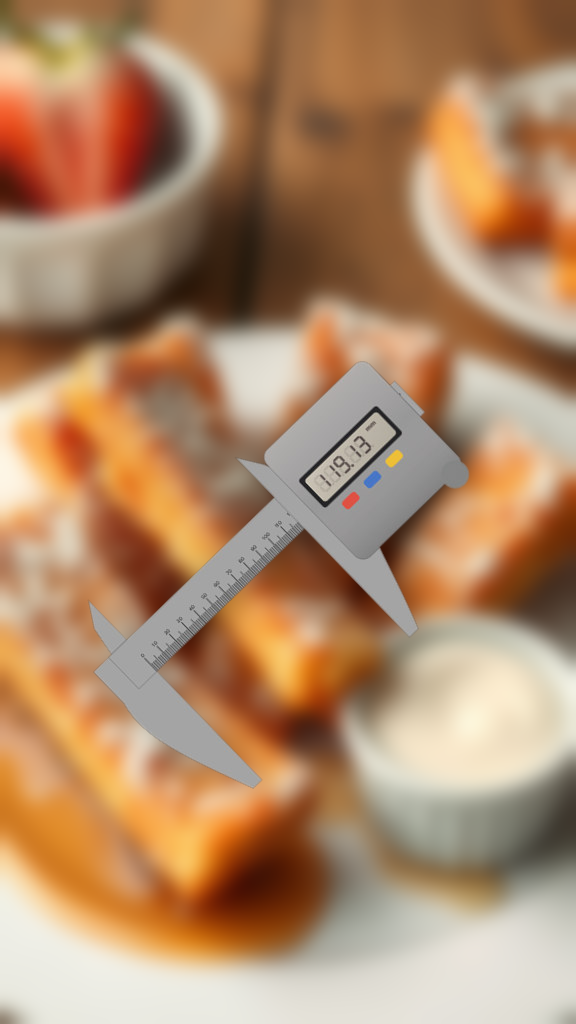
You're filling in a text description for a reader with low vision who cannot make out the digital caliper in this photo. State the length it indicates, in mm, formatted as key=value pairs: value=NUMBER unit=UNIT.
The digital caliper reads value=119.13 unit=mm
